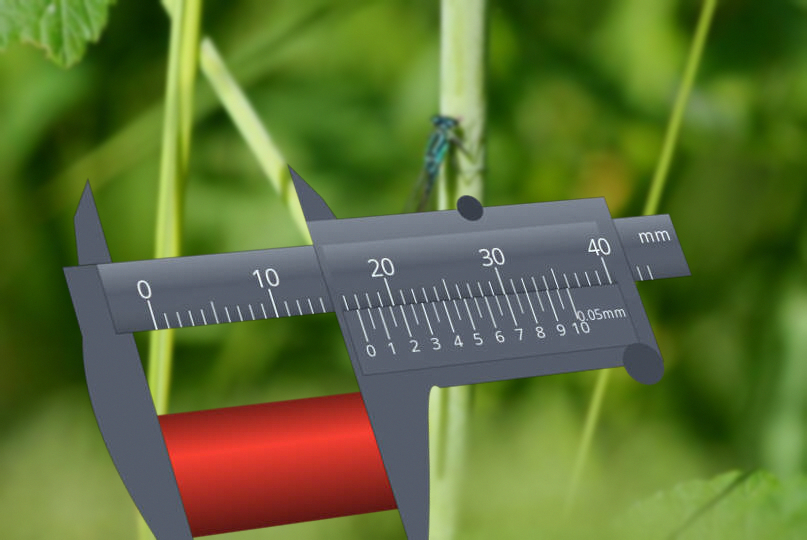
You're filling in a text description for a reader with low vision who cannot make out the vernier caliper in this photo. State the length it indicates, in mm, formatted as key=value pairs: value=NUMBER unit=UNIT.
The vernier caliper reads value=16.8 unit=mm
